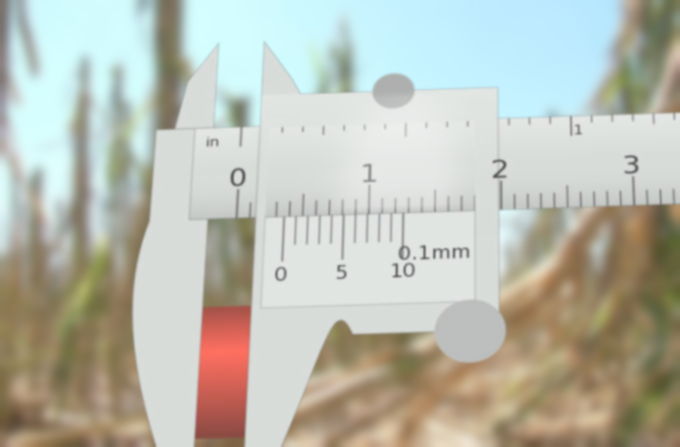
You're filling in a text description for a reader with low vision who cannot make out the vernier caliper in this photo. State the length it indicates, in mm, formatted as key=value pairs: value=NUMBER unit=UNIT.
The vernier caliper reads value=3.6 unit=mm
